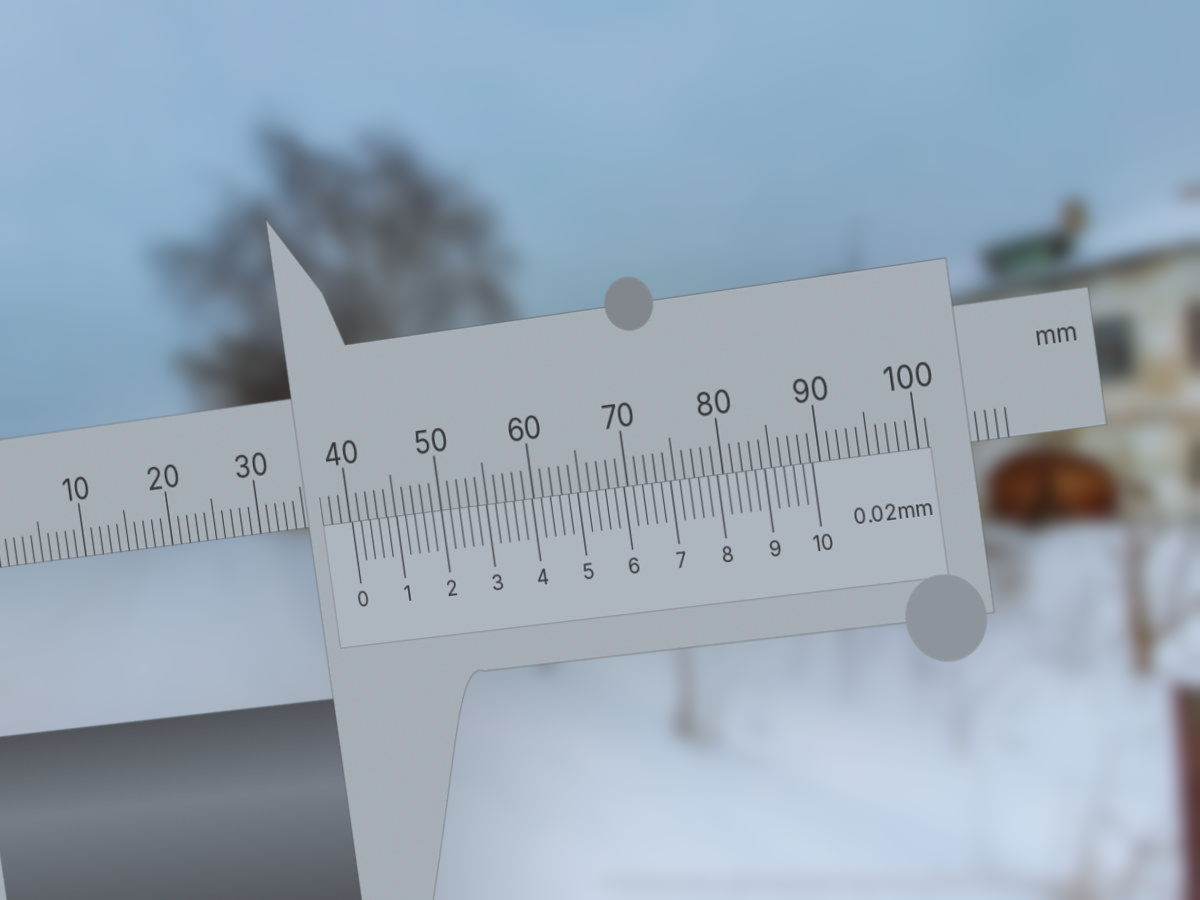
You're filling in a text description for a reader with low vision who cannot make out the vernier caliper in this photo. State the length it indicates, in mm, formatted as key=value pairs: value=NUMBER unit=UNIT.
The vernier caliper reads value=40.2 unit=mm
